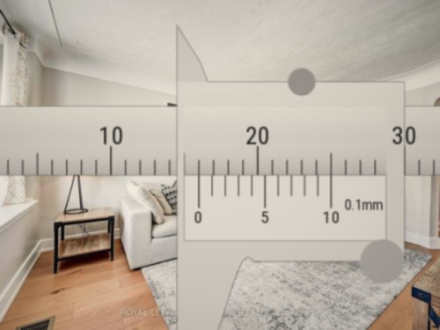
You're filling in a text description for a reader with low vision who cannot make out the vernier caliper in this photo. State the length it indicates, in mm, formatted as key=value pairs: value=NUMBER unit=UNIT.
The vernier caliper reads value=16.0 unit=mm
